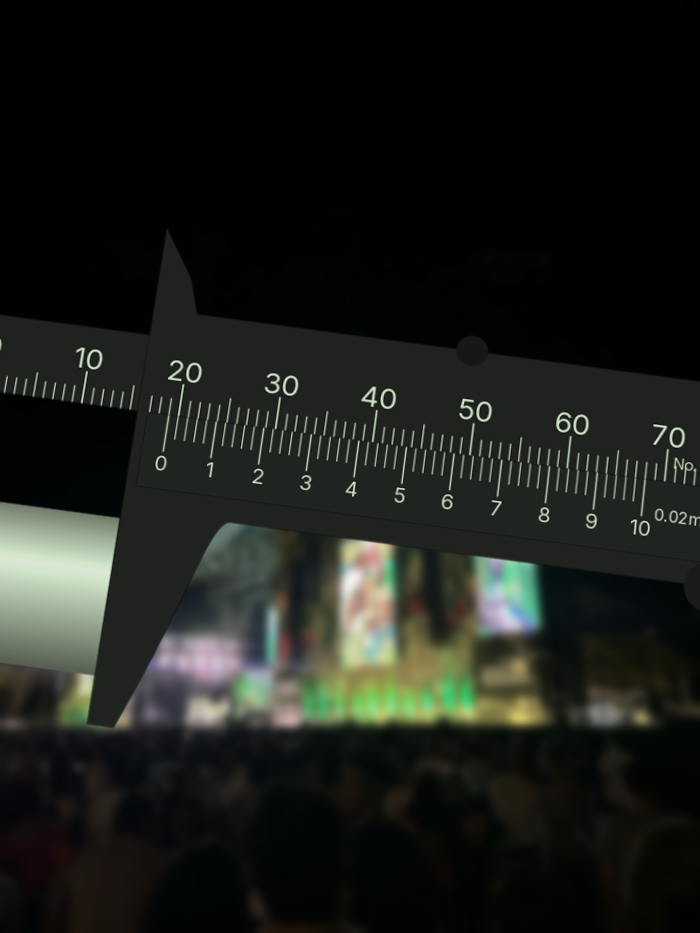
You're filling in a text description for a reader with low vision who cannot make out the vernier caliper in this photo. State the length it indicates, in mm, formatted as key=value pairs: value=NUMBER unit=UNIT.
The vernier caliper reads value=19.0 unit=mm
